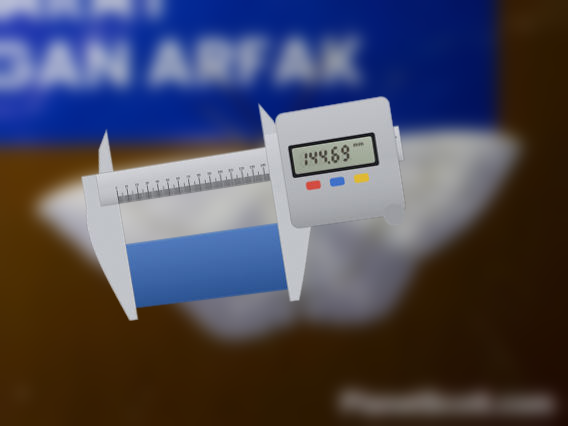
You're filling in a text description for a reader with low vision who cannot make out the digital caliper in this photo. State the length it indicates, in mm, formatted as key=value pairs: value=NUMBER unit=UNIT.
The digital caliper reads value=144.69 unit=mm
